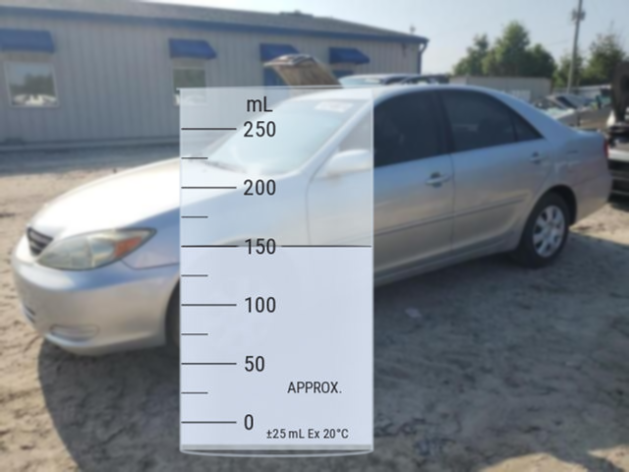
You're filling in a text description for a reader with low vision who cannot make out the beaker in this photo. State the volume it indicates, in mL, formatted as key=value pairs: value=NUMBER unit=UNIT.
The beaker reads value=150 unit=mL
